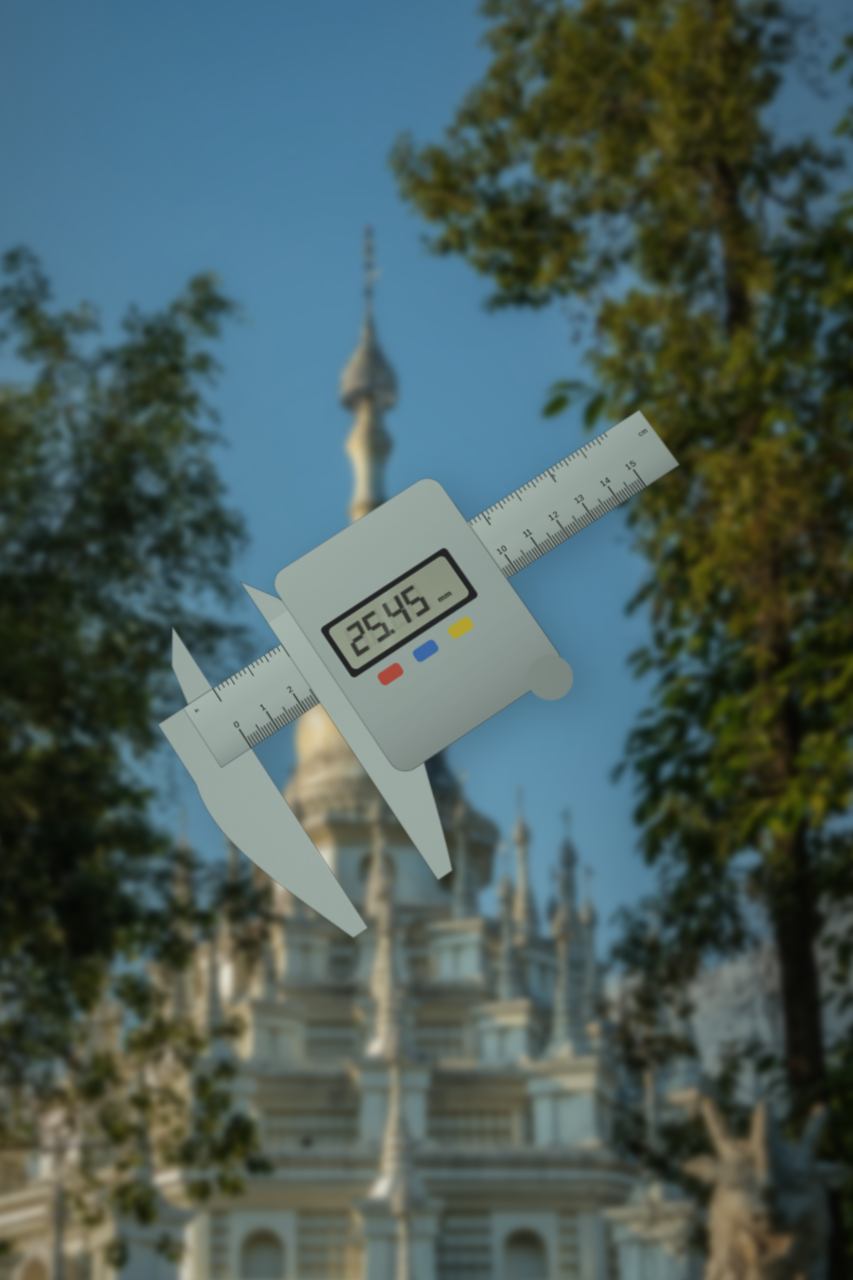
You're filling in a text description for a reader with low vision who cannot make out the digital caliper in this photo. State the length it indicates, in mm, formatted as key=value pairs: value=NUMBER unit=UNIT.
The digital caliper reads value=25.45 unit=mm
